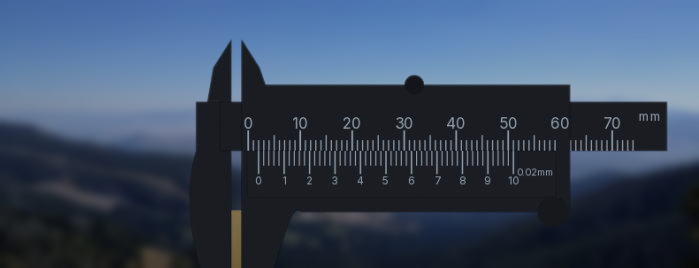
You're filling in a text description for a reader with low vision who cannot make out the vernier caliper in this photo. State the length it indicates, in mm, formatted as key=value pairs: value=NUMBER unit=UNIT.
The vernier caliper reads value=2.0 unit=mm
